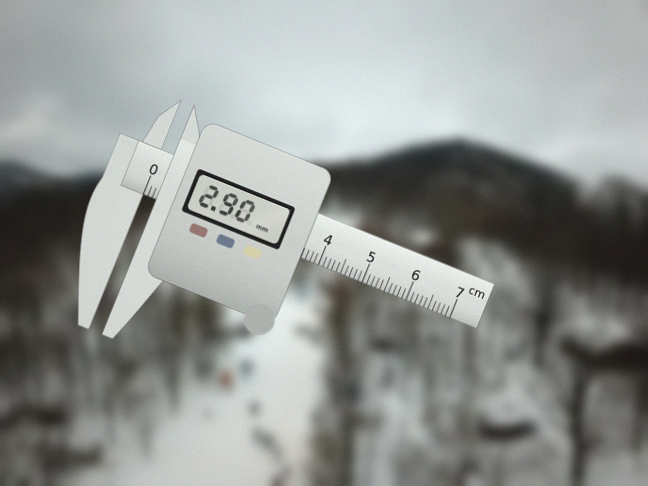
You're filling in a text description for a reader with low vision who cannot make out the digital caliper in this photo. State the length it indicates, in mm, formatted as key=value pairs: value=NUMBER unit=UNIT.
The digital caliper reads value=2.90 unit=mm
